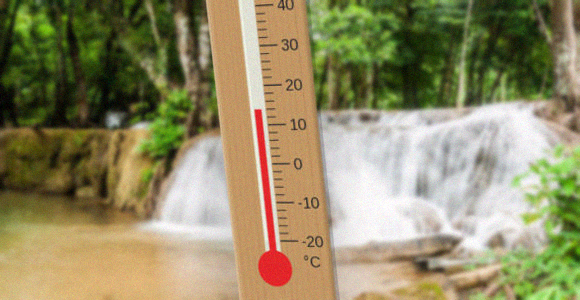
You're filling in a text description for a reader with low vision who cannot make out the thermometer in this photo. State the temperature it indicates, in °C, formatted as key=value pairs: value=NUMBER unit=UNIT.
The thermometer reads value=14 unit=°C
